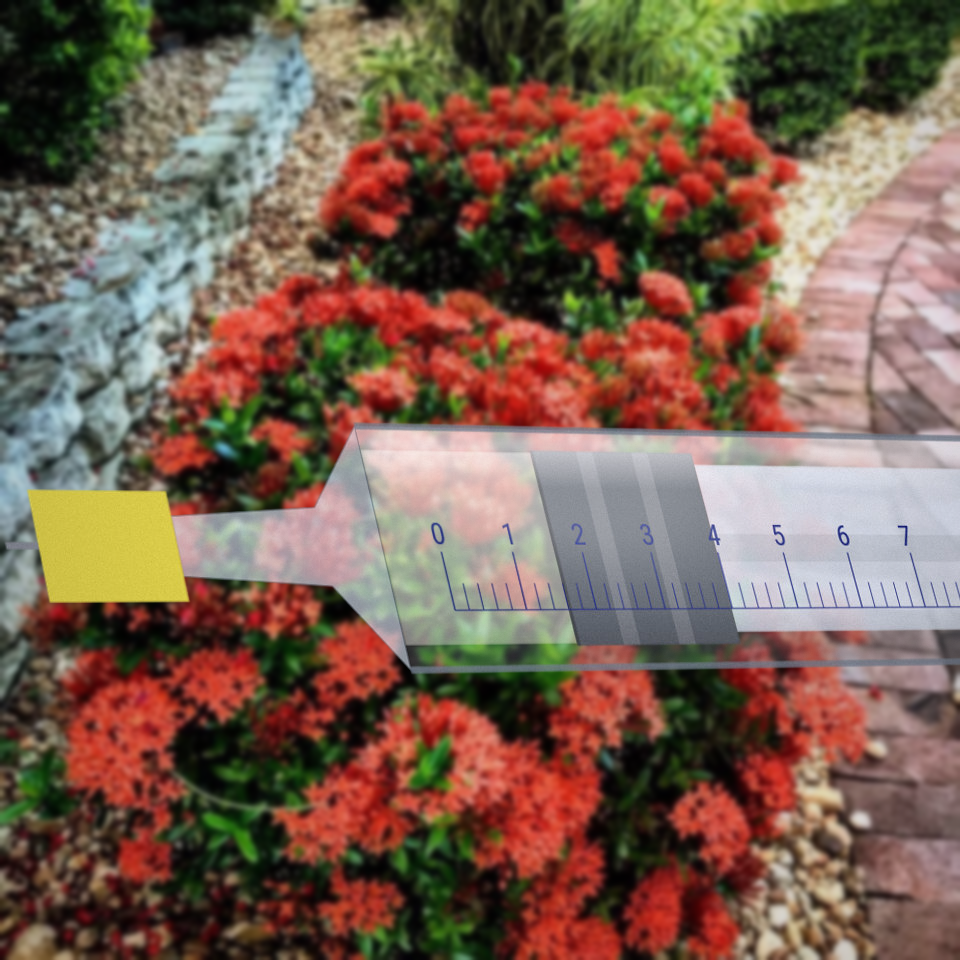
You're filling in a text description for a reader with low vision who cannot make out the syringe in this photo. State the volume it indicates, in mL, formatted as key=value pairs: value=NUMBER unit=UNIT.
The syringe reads value=1.6 unit=mL
